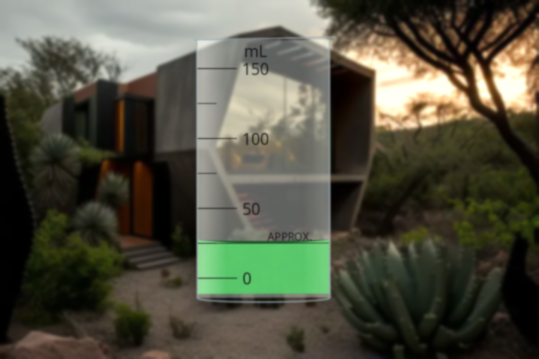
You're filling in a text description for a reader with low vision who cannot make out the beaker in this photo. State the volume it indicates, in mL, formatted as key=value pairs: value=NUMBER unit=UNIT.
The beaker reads value=25 unit=mL
